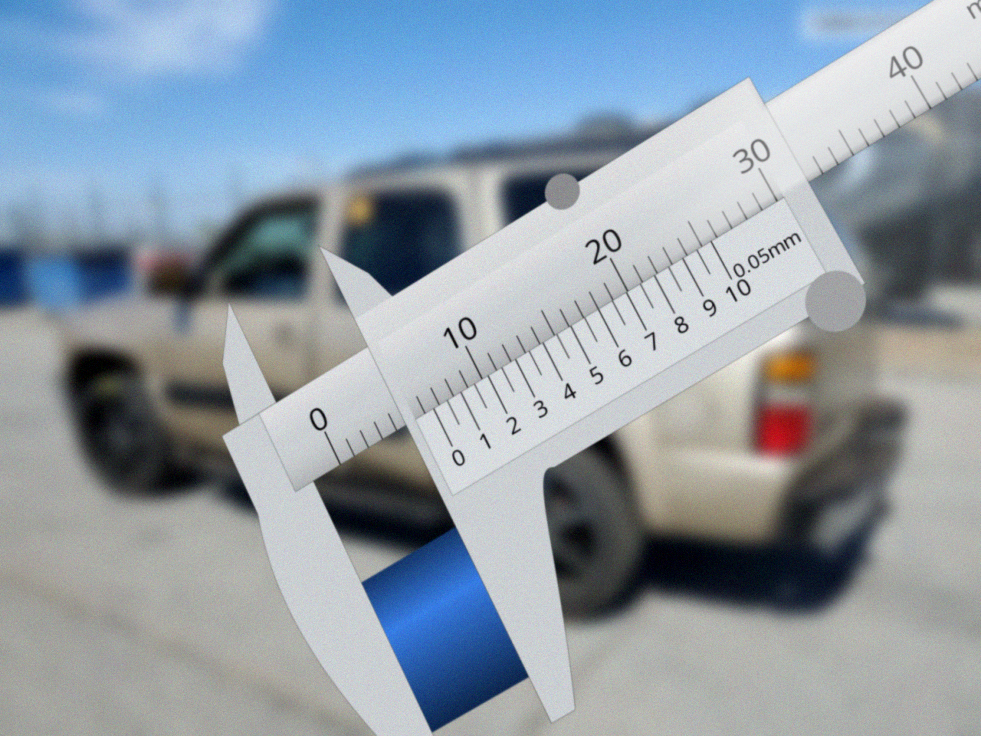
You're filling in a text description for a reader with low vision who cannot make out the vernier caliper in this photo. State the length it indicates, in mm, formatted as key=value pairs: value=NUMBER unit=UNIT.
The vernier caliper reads value=6.6 unit=mm
